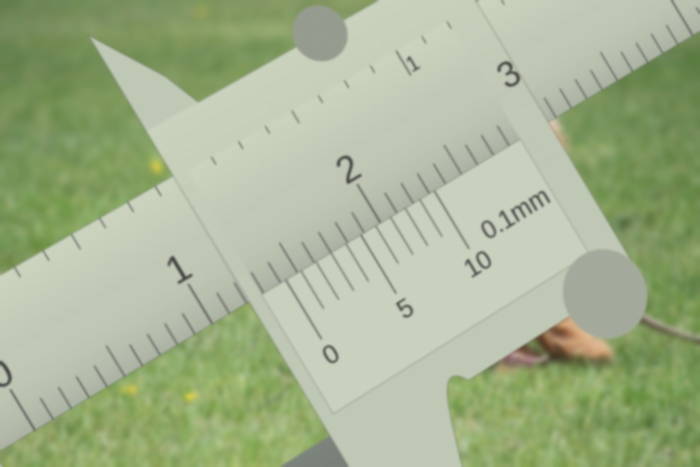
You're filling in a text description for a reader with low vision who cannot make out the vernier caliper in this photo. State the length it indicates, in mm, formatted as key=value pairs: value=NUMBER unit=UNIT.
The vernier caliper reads value=14.3 unit=mm
